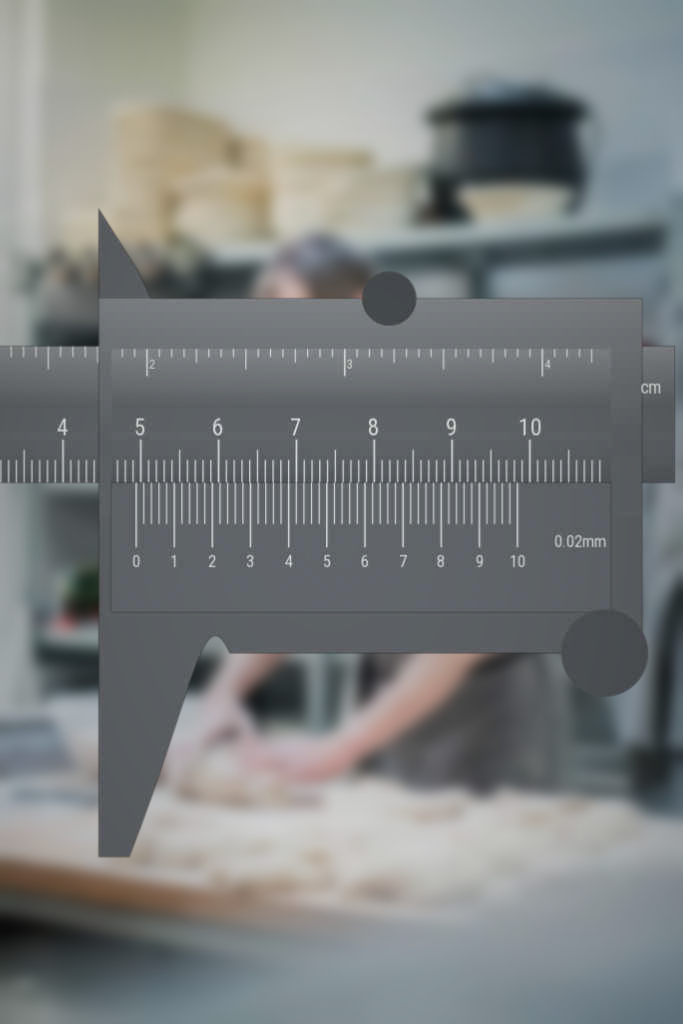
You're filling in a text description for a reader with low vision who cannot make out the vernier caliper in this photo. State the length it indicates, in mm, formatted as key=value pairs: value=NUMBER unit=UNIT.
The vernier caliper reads value=49.4 unit=mm
